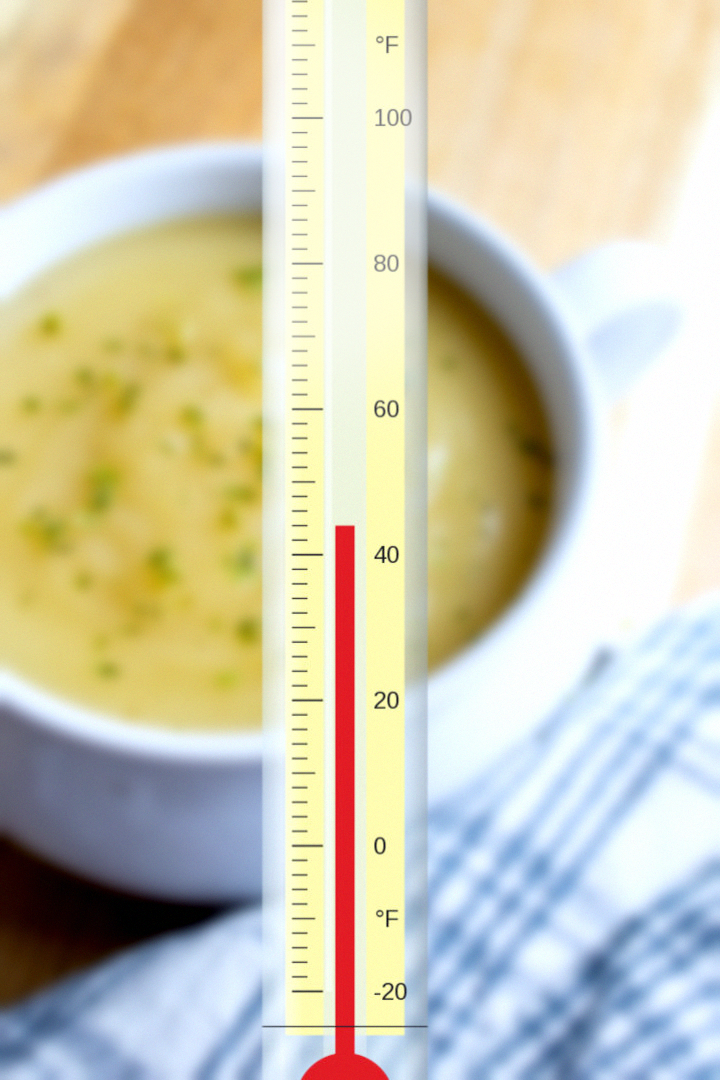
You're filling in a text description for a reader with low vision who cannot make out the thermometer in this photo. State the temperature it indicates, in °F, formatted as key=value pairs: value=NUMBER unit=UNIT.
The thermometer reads value=44 unit=°F
